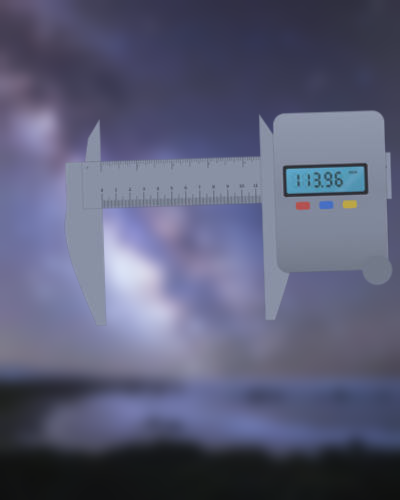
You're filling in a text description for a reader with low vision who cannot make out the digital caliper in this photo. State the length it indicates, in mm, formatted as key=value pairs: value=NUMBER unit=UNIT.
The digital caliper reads value=113.96 unit=mm
